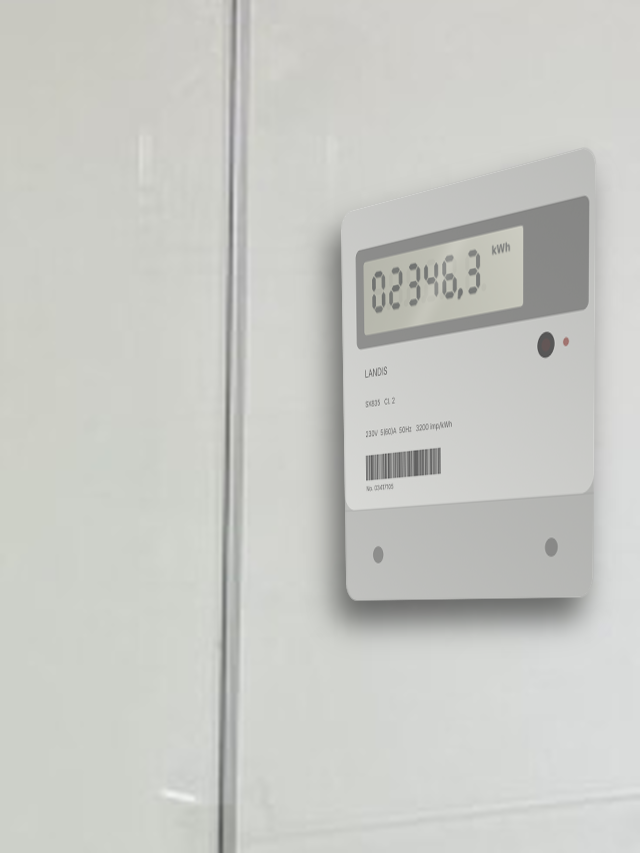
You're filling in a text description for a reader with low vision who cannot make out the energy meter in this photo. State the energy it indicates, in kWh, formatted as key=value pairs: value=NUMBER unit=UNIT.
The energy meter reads value=2346.3 unit=kWh
